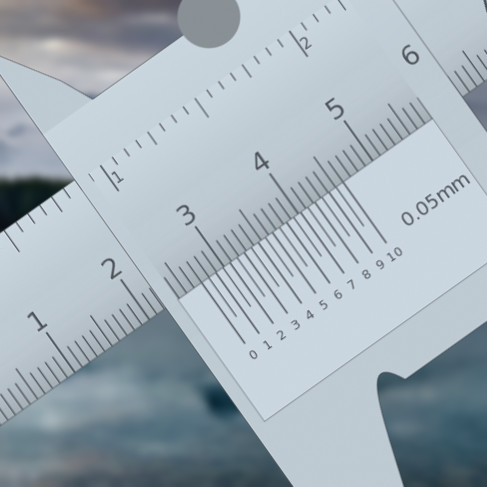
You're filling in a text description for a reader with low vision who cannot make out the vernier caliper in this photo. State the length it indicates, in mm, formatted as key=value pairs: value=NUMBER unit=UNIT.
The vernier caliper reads value=27.0 unit=mm
